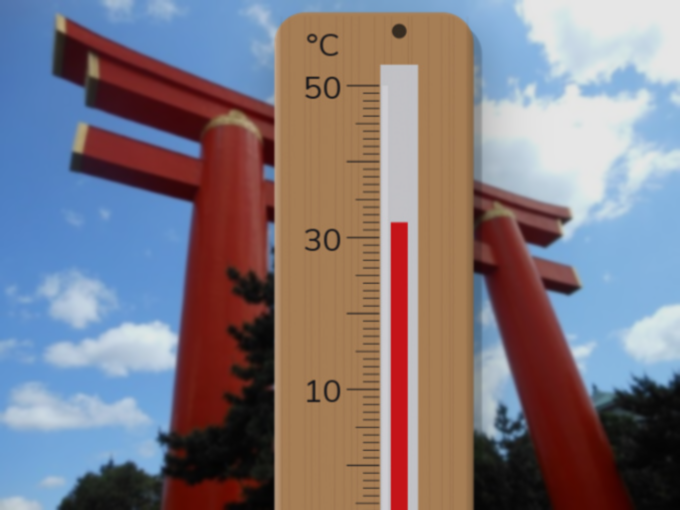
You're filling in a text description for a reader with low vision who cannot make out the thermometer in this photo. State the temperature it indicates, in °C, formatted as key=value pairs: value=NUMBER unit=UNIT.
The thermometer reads value=32 unit=°C
